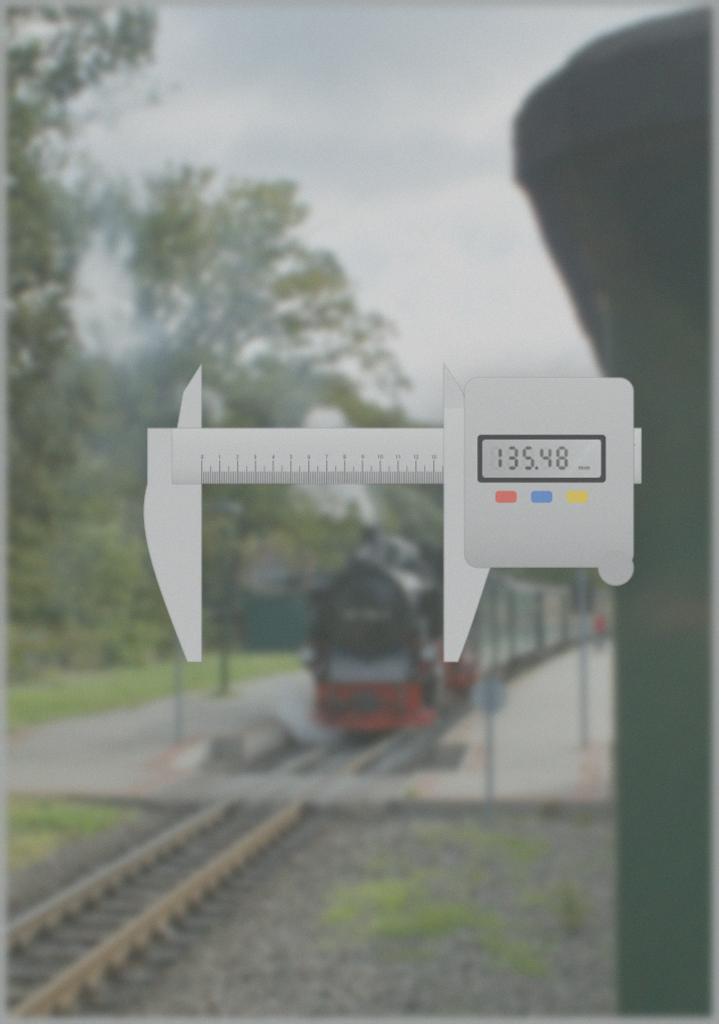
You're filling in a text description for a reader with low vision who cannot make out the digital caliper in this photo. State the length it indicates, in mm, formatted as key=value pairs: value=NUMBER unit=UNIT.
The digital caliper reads value=135.48 unit=mm
